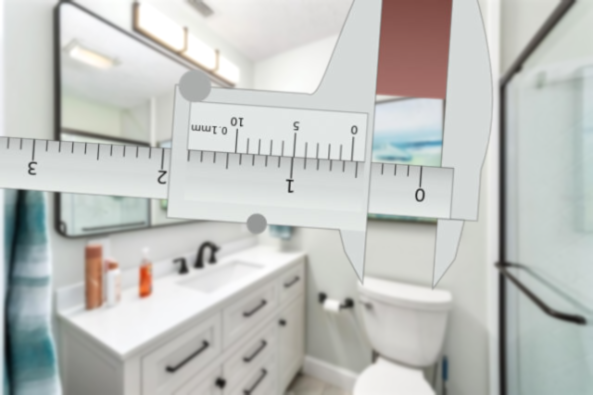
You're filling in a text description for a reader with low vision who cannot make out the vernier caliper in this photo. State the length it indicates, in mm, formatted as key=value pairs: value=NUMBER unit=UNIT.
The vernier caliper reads value=5.4 unit=mm
